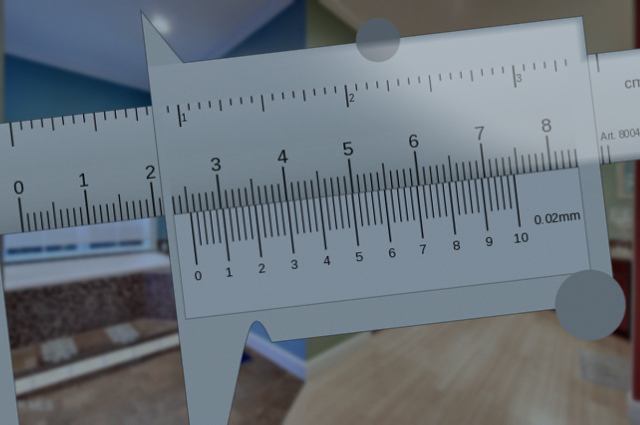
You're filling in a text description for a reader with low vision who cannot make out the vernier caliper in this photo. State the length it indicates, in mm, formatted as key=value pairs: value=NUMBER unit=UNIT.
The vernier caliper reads value=25.4 unit=mm
